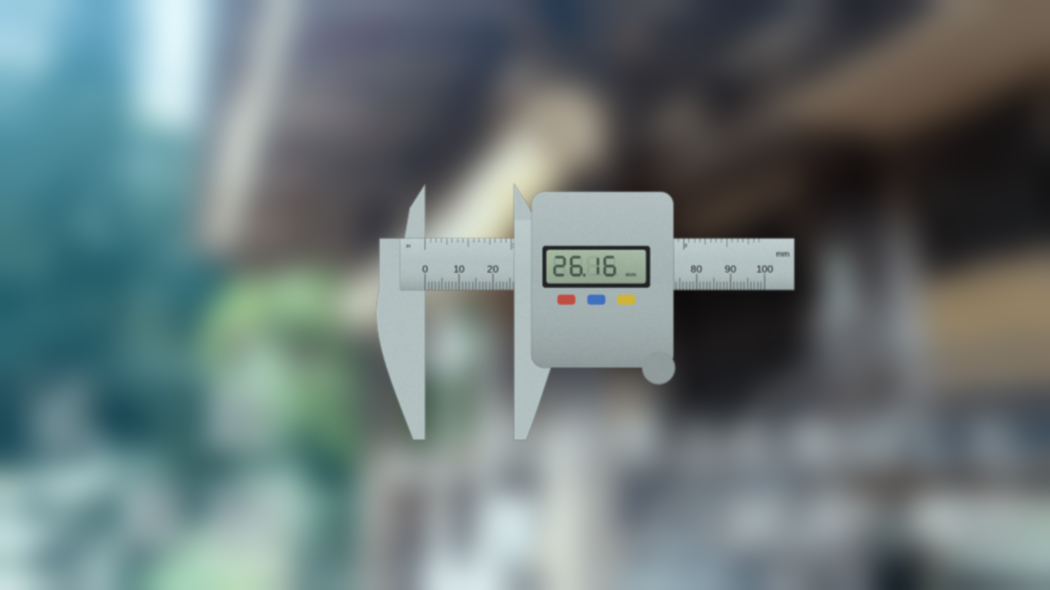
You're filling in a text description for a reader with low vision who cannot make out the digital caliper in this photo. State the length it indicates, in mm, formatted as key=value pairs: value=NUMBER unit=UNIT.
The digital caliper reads value=26.16 unit=mm
